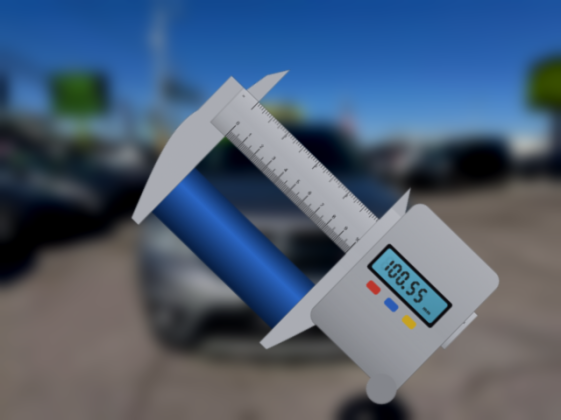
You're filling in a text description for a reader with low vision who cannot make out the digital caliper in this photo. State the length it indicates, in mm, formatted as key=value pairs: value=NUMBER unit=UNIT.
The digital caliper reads value=100.55 unit=mm
